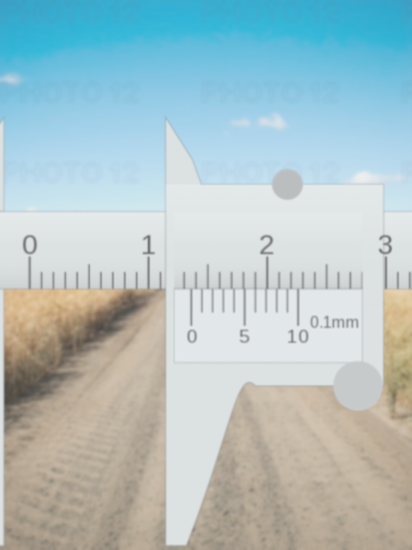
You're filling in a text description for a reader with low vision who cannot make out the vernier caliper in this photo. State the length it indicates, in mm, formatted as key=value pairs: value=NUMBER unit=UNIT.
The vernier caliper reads value=13.6 unit=mm
